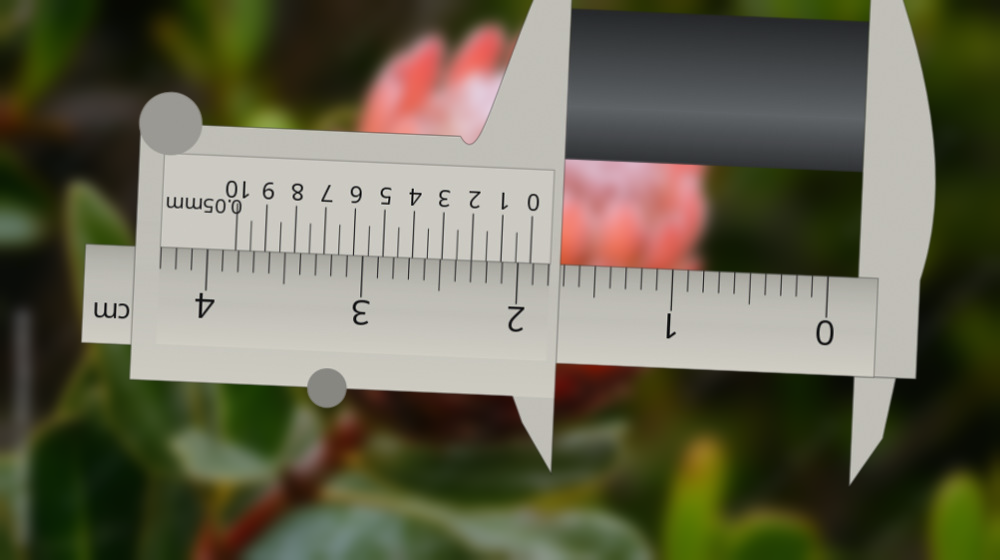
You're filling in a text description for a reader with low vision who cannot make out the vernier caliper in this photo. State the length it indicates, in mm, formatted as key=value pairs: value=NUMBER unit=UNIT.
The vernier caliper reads value=19.2 unit=mm
